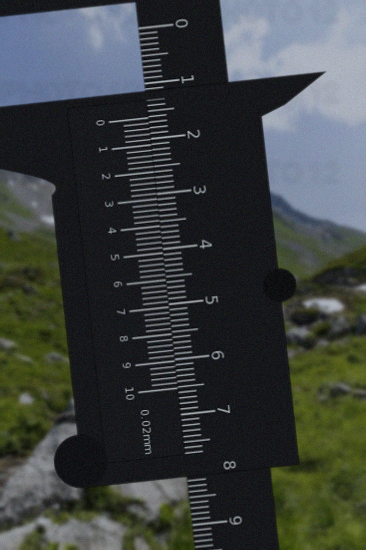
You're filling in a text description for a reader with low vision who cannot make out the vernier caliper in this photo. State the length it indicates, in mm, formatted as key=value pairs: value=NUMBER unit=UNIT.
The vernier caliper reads value=16.2 unit=mm
